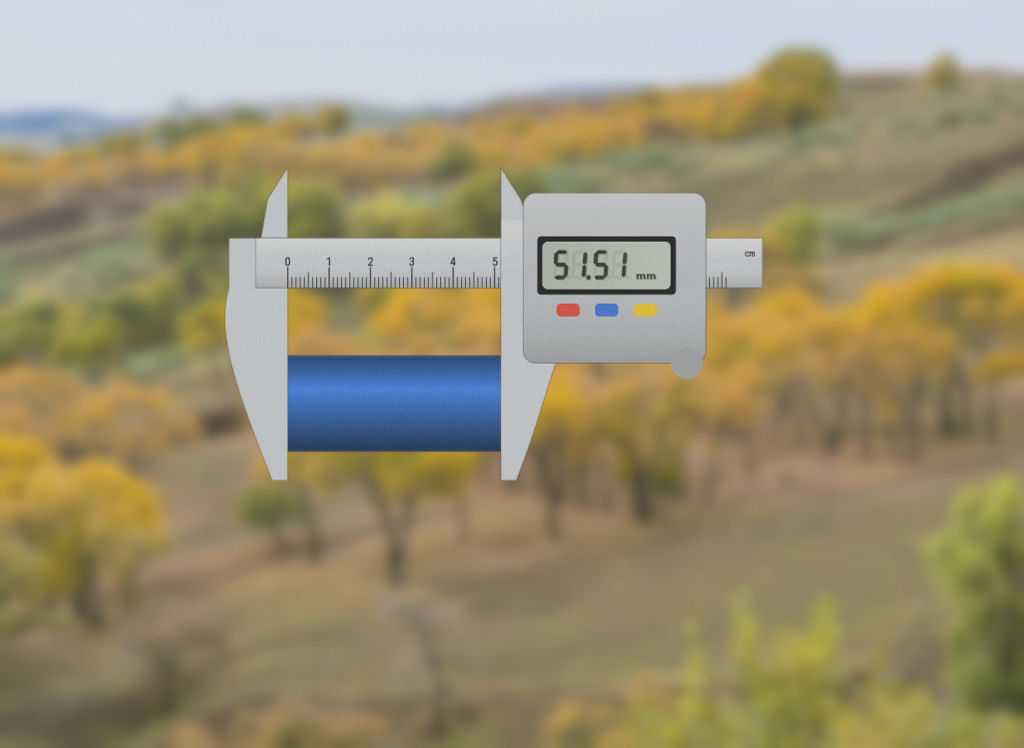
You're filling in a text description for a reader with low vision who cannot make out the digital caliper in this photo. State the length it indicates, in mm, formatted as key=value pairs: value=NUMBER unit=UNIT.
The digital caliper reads value=51.51 unit=mm
